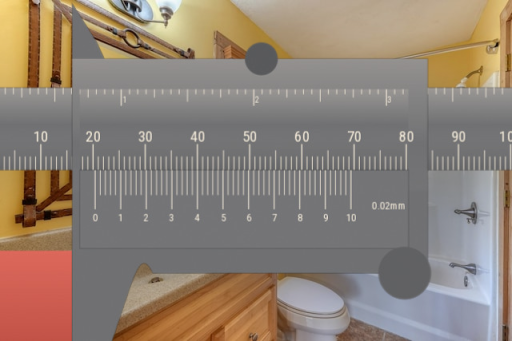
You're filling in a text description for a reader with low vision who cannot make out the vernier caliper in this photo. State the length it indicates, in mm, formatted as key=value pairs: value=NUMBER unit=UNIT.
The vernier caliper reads value=20.4 unit=mm
